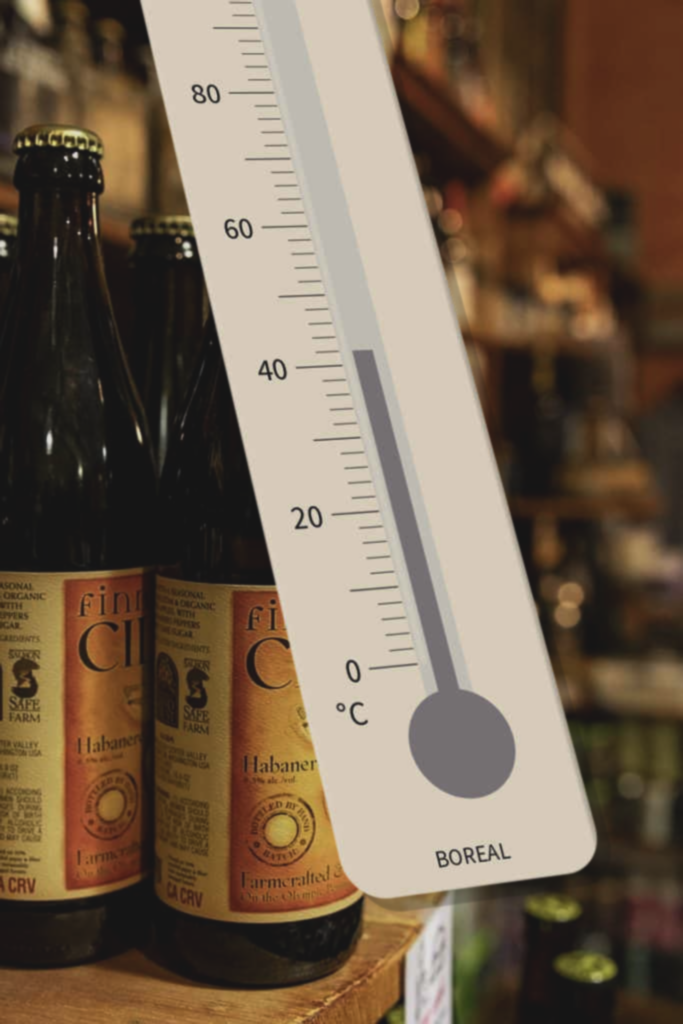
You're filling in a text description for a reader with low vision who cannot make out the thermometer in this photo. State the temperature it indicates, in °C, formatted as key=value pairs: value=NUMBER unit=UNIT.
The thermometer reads value=42 unit=°C
